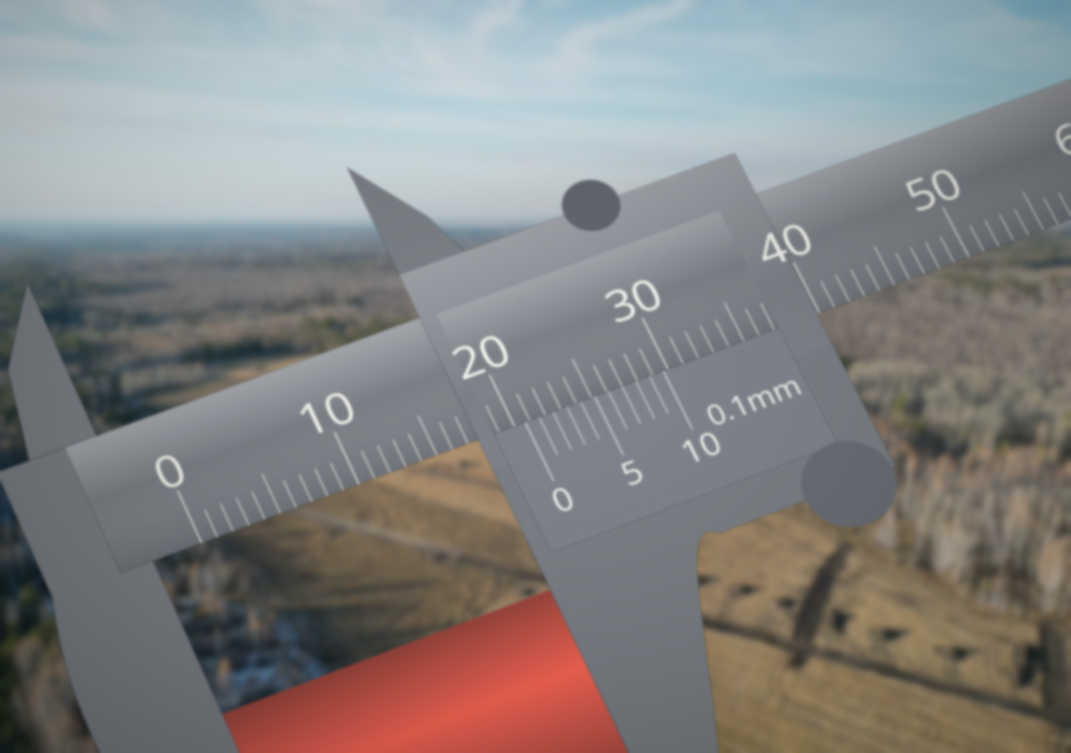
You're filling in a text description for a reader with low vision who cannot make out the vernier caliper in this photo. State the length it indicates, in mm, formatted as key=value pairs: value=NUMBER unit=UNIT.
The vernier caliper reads value=20.7 unit=mm
